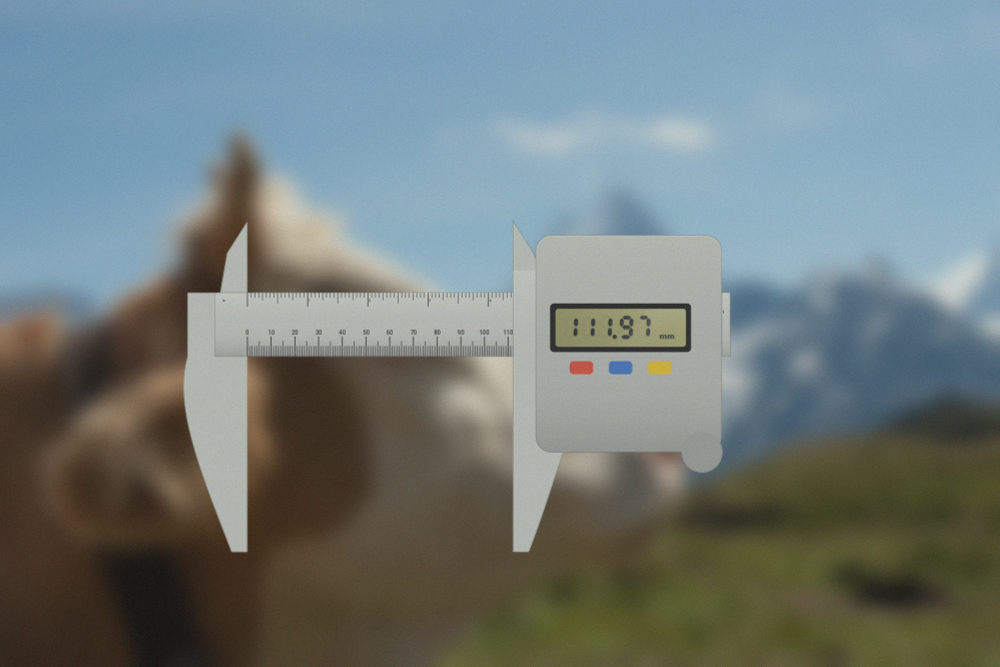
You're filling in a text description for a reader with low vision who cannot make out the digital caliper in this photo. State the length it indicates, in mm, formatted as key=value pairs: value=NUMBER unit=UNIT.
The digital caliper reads value=111.97 unit=mm
